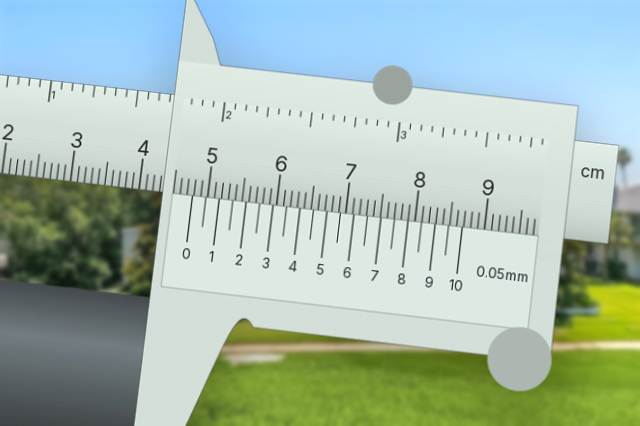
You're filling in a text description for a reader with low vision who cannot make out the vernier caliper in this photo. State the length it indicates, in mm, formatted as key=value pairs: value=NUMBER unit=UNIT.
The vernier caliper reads value=47.8 unit=mm
